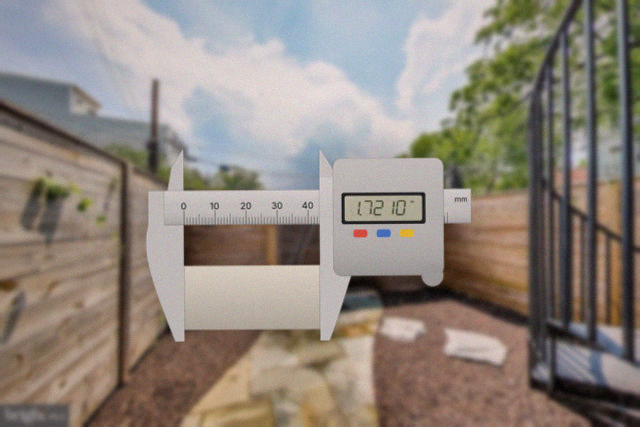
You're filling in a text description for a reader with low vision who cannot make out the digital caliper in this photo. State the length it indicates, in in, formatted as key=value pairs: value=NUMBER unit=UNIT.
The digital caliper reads value=1.7210 unit=in
